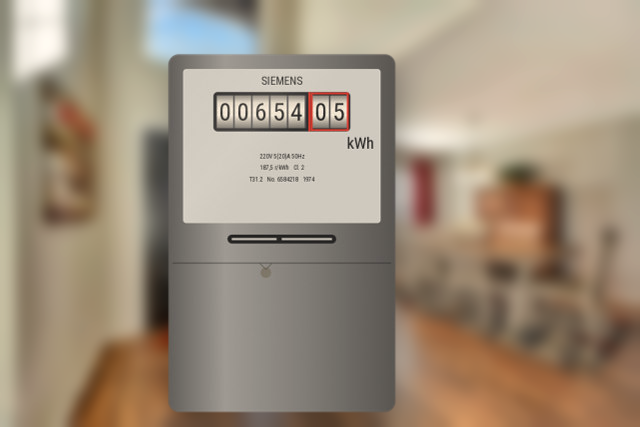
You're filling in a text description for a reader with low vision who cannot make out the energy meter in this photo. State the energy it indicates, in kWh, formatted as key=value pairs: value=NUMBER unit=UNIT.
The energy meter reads value=654.05 unit=kWh
